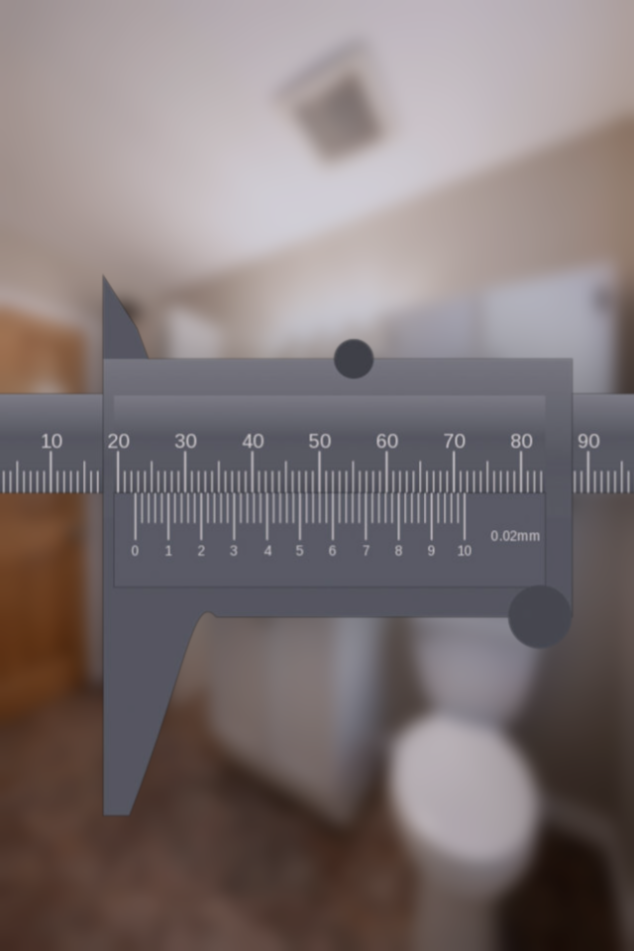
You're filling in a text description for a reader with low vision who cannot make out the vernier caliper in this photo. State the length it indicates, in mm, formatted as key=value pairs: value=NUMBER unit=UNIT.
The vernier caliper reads value=22.6 unit=mm
